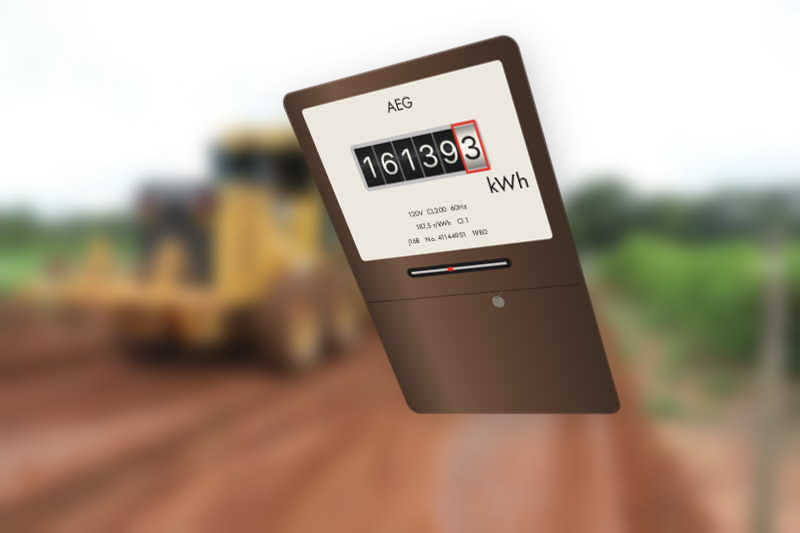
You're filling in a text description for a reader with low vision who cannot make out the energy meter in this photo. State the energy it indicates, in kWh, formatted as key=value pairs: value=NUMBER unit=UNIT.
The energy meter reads value=16139.3 unit=kWh
